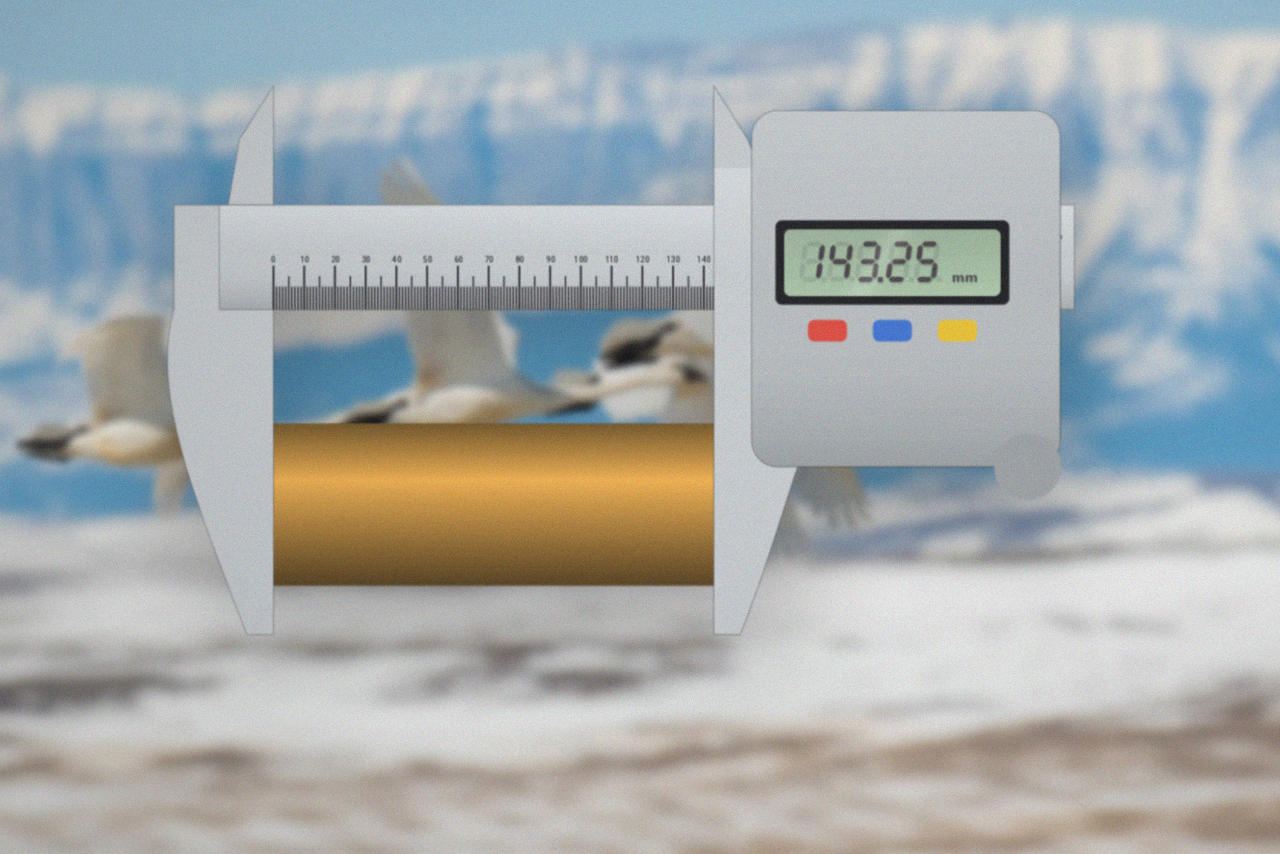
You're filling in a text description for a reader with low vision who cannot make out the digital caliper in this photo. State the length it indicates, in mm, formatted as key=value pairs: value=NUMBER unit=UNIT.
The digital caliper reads value=143.25 unit=mm
